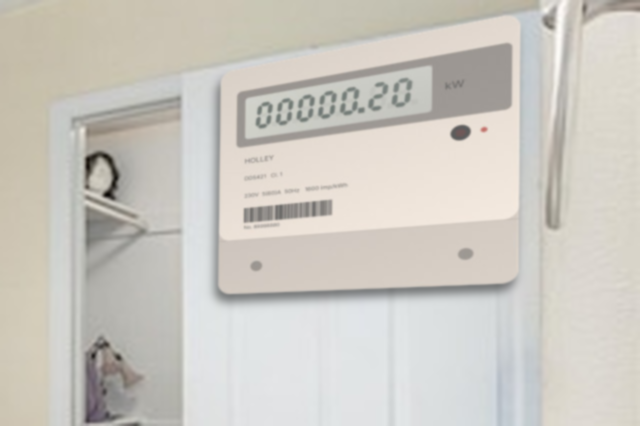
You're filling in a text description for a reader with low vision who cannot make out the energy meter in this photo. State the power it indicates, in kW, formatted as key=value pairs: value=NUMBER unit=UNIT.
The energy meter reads value=0.20 unit=kW
